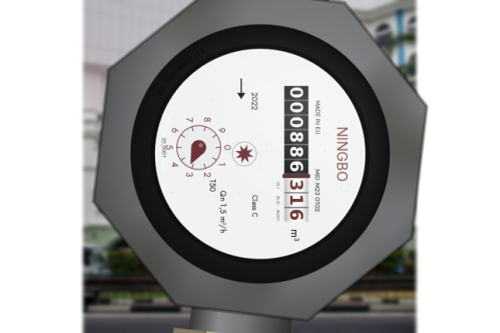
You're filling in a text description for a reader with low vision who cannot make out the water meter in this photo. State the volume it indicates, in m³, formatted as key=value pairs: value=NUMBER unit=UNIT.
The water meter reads value=886.3163 unit=m³
